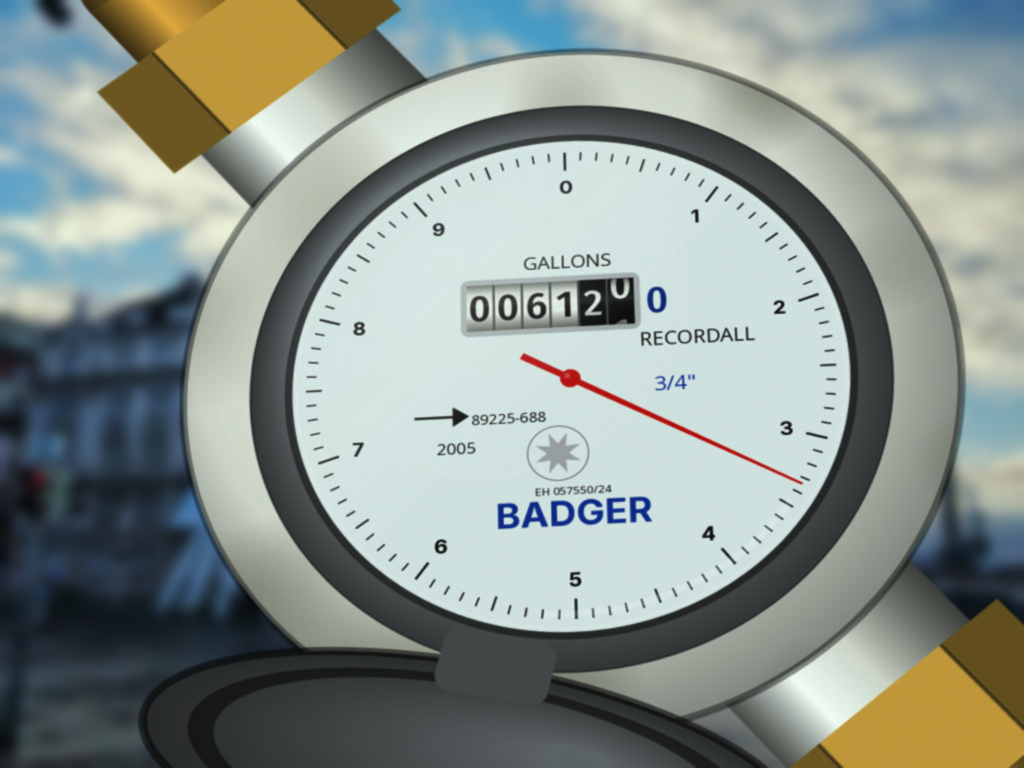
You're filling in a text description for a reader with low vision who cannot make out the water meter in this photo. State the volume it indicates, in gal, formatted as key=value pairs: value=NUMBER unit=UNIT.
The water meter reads value=61203.3 unit=gal
